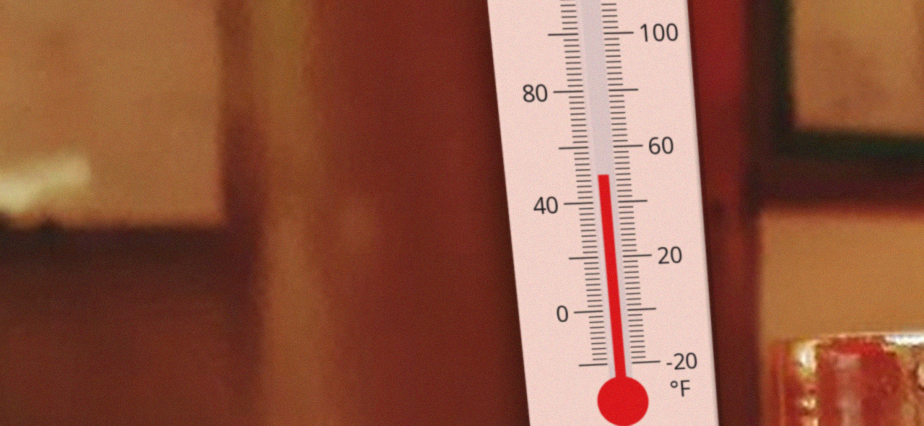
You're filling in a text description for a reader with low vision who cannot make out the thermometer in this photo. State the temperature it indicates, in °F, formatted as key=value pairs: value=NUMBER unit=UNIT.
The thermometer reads value=50 unit=°F
